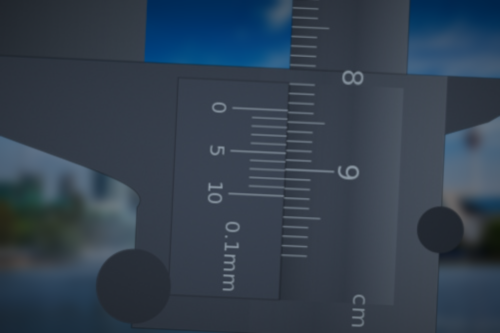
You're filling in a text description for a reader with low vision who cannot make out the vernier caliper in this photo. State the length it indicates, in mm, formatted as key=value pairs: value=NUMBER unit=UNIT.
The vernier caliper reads value=83.8 unit=mm
